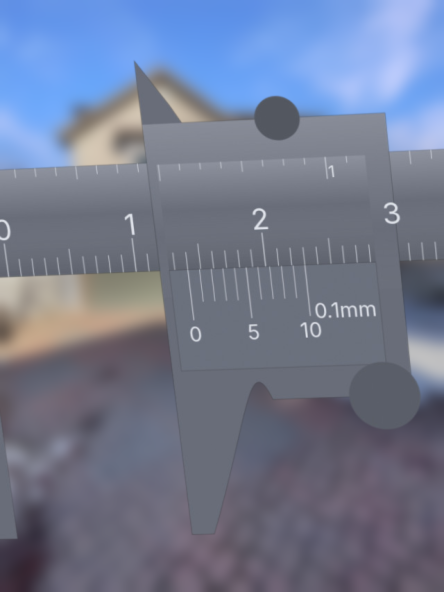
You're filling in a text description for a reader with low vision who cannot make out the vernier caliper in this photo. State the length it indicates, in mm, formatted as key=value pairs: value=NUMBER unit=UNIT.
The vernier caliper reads value=14.0 unit=mm
